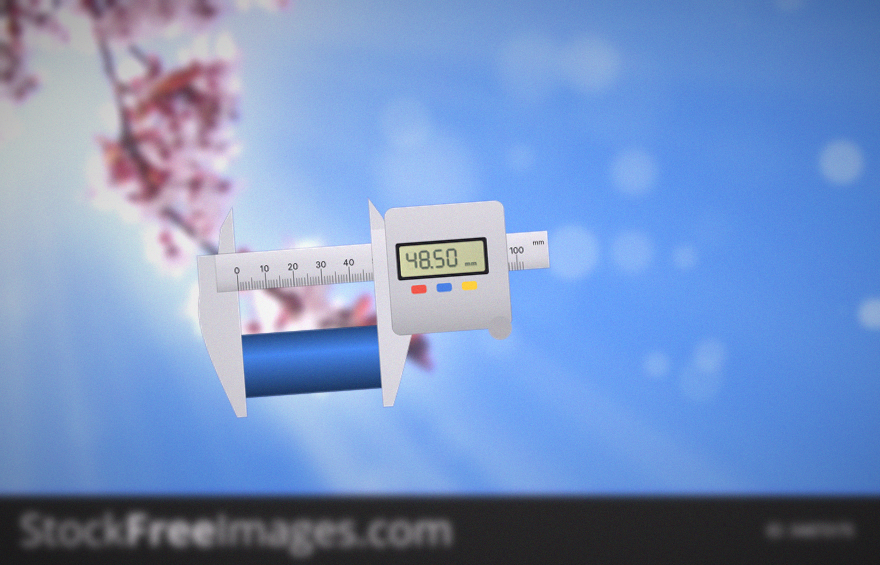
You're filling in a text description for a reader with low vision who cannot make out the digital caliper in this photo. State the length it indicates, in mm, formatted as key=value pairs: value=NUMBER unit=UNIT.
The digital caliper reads value=48.50 unit=mm
